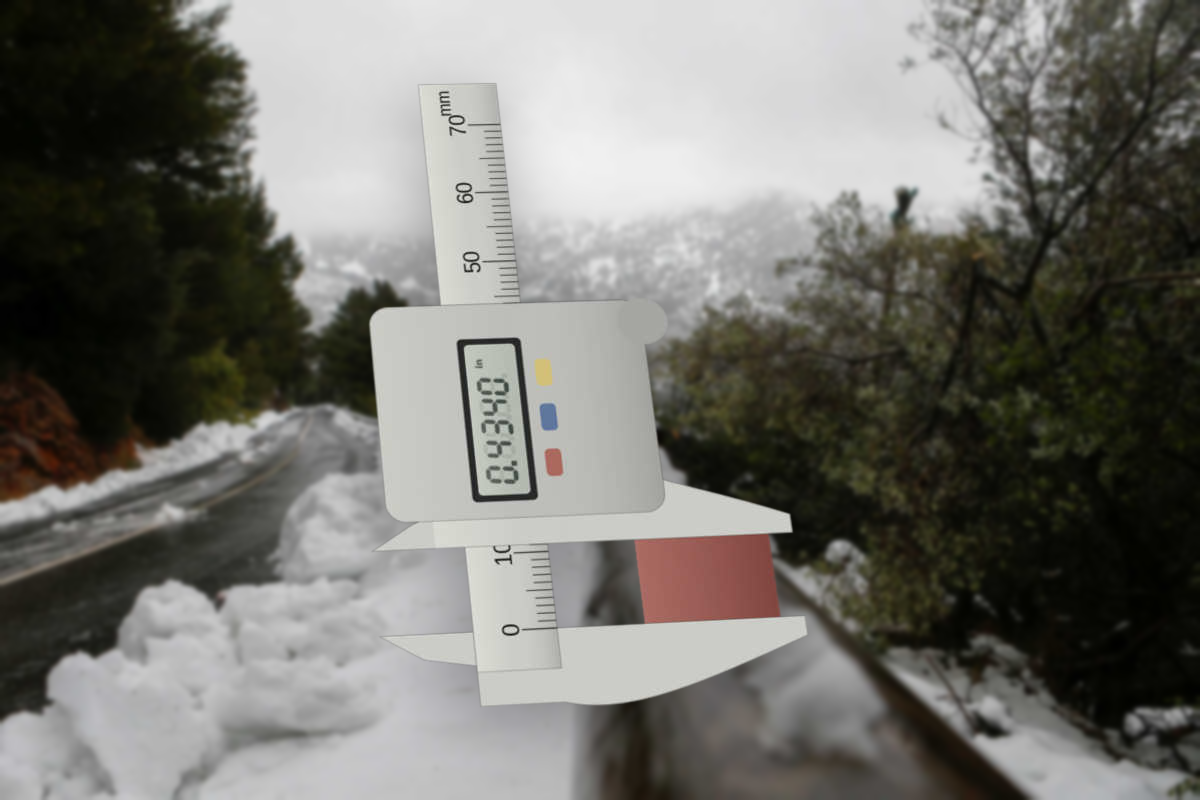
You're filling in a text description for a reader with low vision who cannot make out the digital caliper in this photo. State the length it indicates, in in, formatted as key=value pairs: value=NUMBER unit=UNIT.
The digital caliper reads value=0.4340 unit=in
